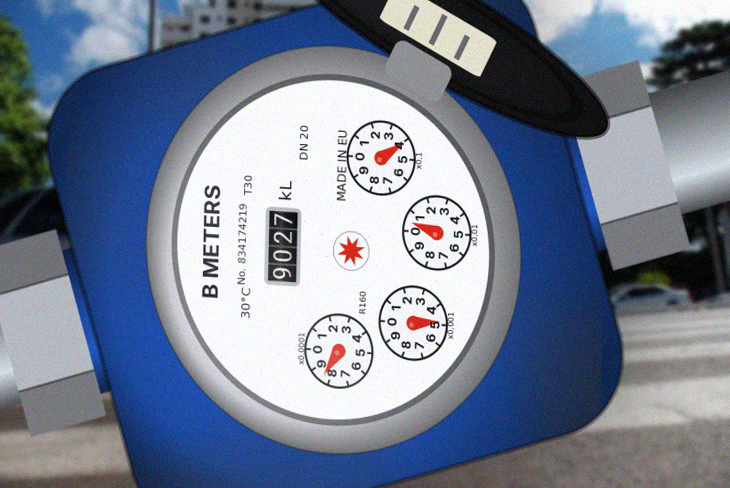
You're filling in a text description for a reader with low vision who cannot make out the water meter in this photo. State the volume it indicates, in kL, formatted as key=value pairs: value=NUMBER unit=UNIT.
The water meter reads value=9027.4048 unit=kL
